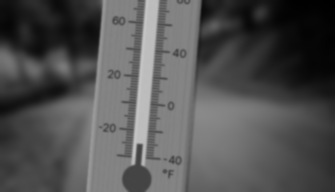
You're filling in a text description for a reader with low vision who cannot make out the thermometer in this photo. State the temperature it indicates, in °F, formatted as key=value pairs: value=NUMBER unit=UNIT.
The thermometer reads value=-30 unit=°F
